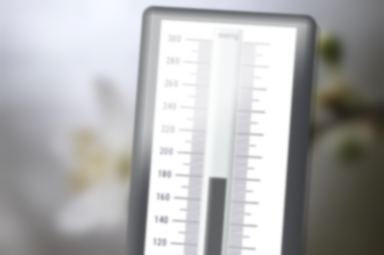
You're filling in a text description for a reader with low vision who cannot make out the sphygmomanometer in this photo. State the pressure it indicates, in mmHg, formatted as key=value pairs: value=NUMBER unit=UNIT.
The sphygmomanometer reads value=180 unit=mmHg
